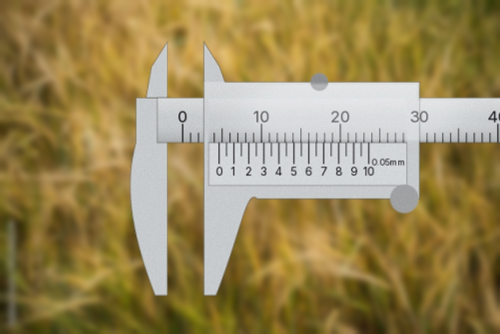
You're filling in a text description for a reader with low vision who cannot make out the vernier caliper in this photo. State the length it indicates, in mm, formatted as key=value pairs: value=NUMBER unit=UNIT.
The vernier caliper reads value=4.6 unit=mm
